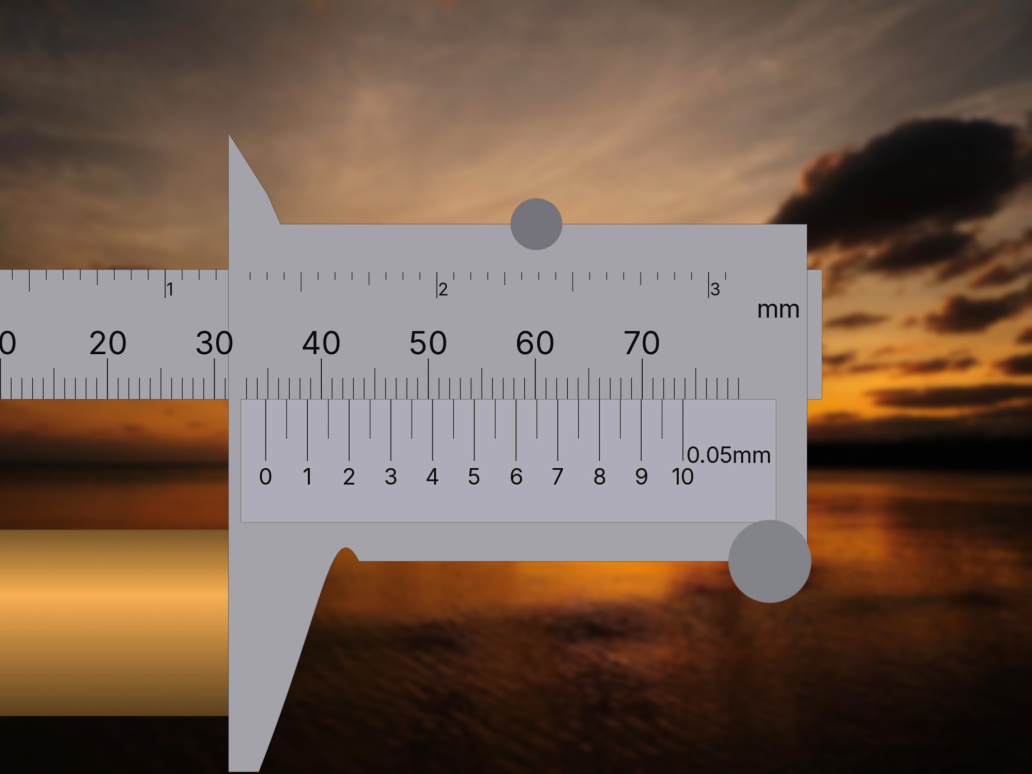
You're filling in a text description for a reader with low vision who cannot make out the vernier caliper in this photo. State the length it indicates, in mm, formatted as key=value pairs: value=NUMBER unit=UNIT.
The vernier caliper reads value=34.8 unit=mm
